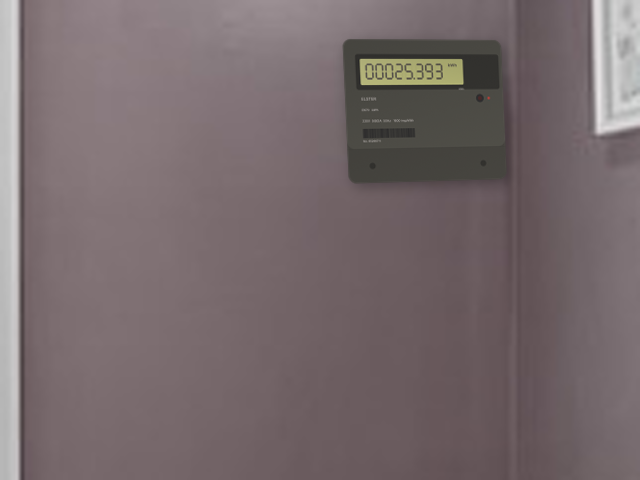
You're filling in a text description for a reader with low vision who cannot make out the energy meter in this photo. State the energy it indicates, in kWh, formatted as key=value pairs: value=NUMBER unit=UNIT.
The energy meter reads value=25.393 unit=kWh
